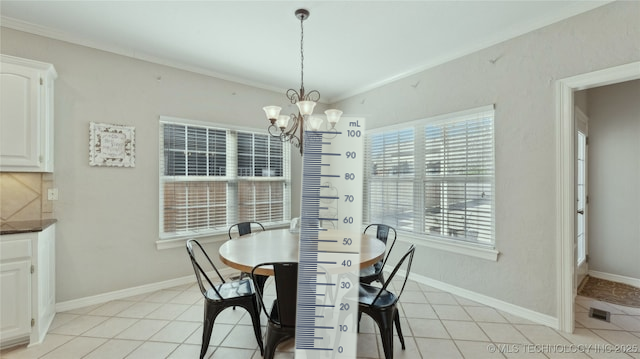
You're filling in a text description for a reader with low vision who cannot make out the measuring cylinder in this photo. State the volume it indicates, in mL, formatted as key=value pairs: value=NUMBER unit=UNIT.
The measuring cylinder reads value=45 unit=mL
